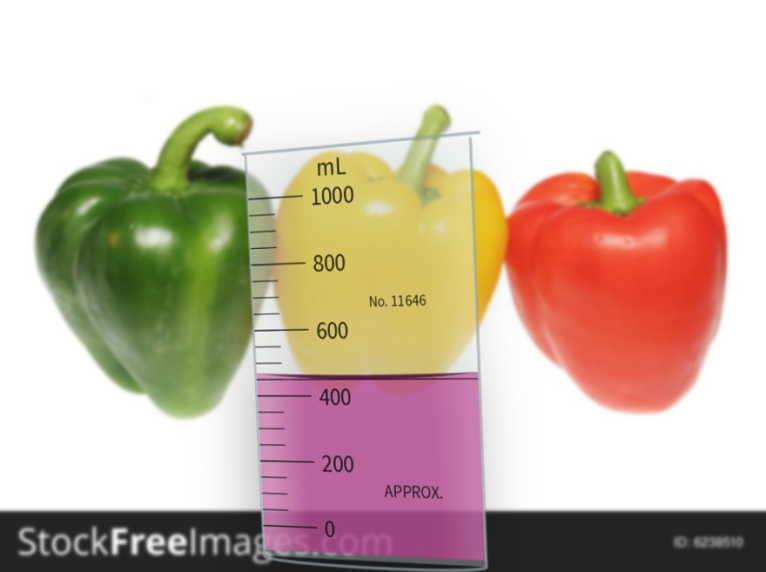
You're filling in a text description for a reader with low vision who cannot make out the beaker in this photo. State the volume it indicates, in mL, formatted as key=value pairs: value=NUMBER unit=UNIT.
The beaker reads value=450 unit=mL
